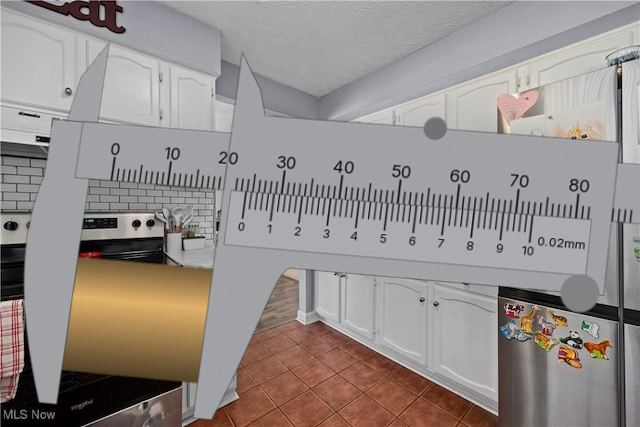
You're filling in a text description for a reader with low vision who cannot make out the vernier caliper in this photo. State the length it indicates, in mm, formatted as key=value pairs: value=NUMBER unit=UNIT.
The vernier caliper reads value=23.8 unit=mm
